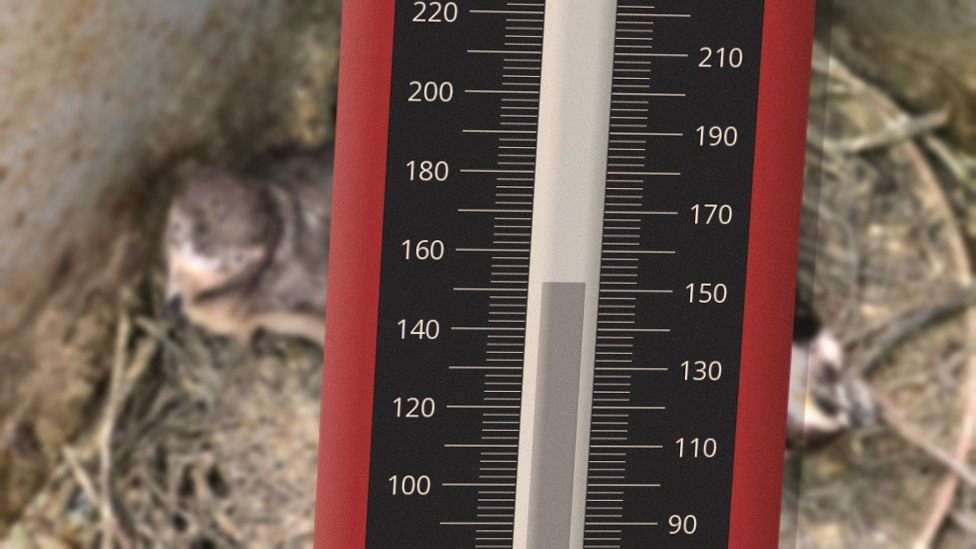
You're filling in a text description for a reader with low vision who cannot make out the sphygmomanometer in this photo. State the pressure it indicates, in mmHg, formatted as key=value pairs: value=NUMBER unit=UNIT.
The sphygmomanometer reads value=152 unit=mmHg
